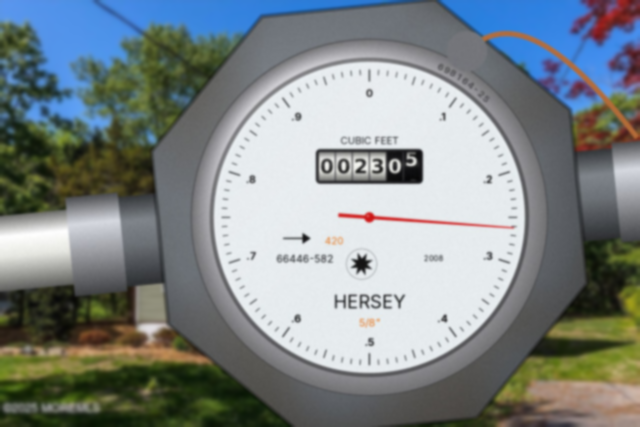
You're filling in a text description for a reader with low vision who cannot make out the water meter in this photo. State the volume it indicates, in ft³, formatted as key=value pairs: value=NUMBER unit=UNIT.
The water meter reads value=2305.26 unit=ft³
